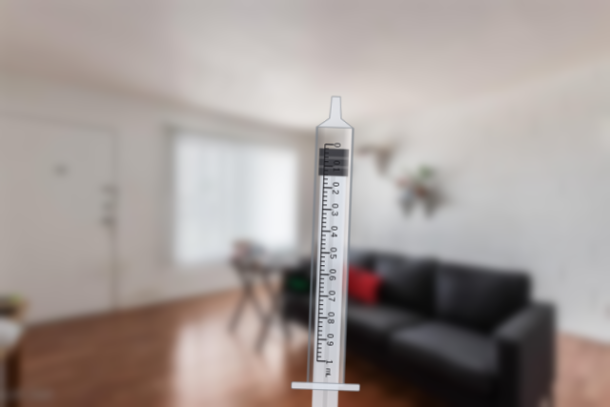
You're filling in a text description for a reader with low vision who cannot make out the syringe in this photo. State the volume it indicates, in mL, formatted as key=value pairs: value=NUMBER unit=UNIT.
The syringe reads value=0.02 unit=mL
